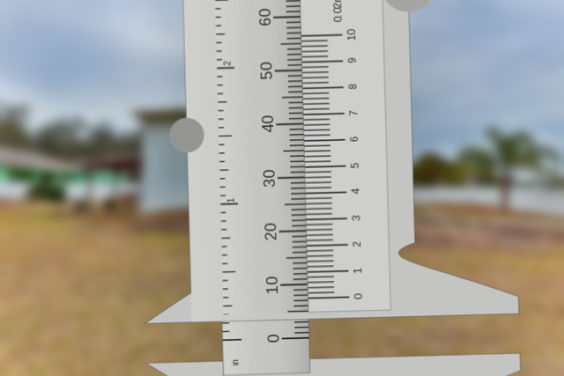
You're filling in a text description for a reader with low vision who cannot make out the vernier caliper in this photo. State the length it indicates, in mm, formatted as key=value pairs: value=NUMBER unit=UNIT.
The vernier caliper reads value=7.4 unit=mm
